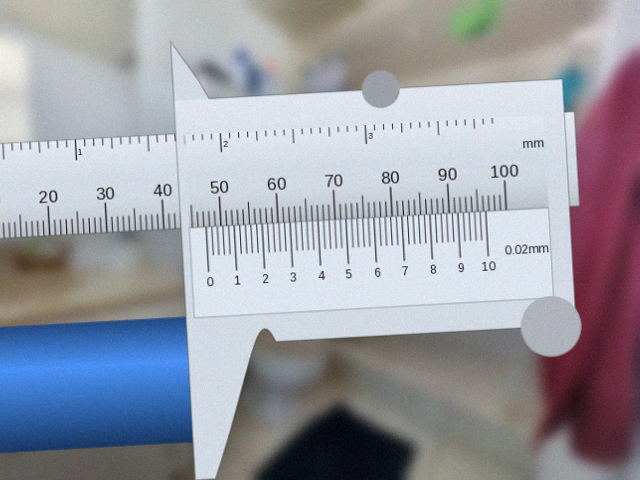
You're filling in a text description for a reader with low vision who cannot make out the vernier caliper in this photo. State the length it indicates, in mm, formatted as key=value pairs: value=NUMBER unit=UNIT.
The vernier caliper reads value=47.4 unit=mm
